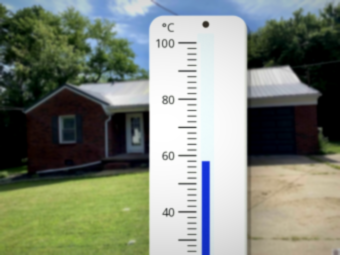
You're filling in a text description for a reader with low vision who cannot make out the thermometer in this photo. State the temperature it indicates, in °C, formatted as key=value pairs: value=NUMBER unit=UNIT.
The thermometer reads value=58 unit=°C
